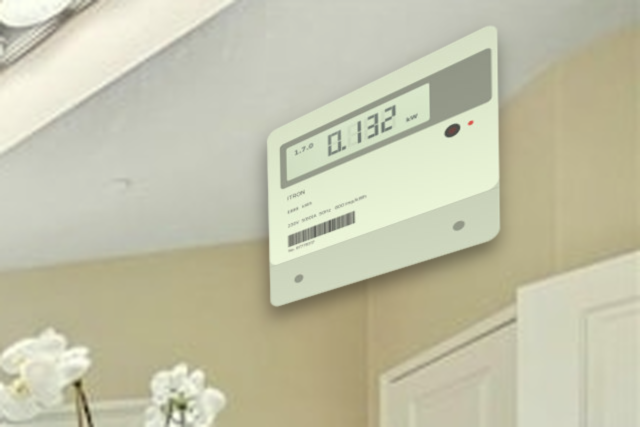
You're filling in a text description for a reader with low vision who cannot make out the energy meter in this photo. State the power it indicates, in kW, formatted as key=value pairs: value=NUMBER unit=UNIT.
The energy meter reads value=0.132 unit=kW
